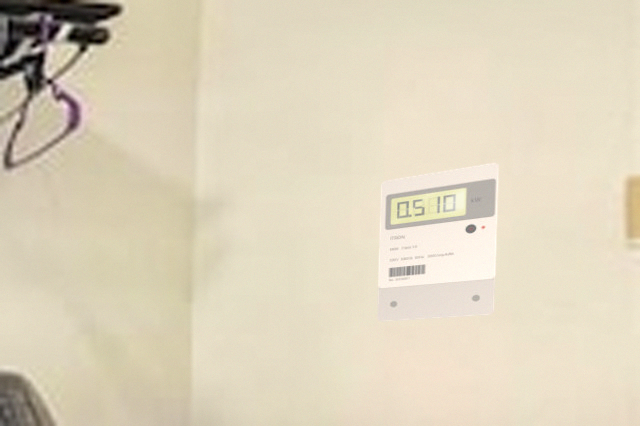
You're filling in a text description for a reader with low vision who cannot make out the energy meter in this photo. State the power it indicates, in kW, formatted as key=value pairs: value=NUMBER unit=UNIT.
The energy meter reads value=0.510 unit=kW
